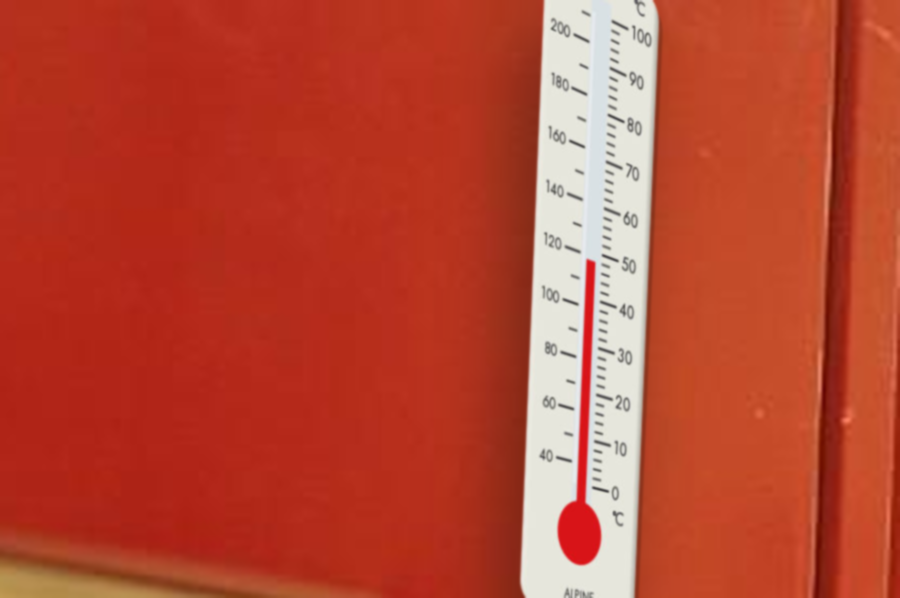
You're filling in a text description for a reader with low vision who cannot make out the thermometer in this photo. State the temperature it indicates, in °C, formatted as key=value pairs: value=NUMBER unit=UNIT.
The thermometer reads value=48 unit=°C
